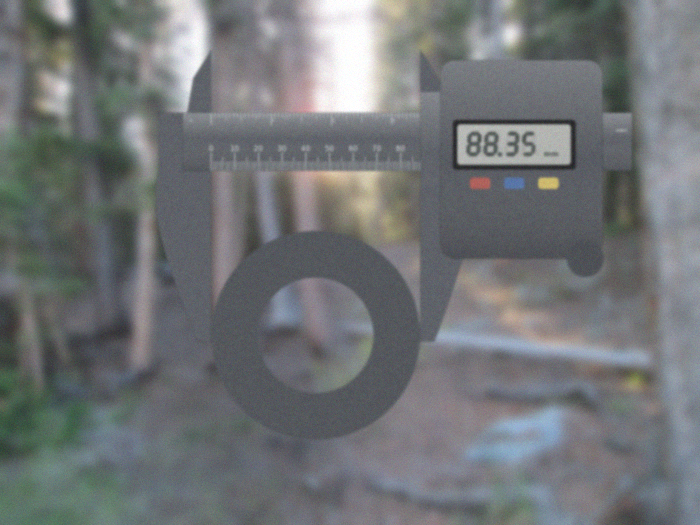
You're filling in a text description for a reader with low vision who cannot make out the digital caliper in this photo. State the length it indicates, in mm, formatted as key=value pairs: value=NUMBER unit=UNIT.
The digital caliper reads value=88.35 unit=mm
